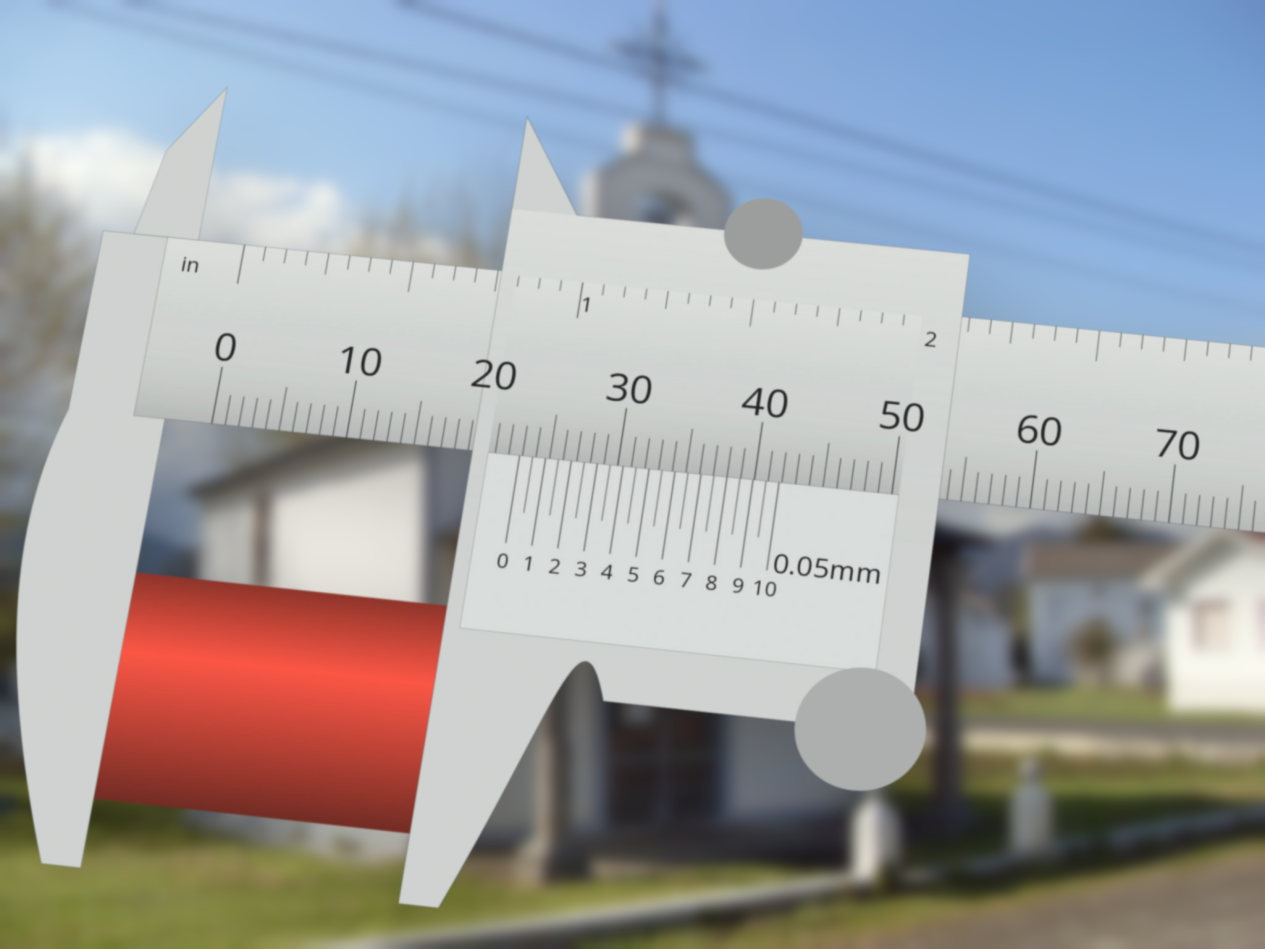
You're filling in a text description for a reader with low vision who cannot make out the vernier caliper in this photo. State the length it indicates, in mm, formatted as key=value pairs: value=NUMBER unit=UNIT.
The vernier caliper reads value=22.8 unit=mm
